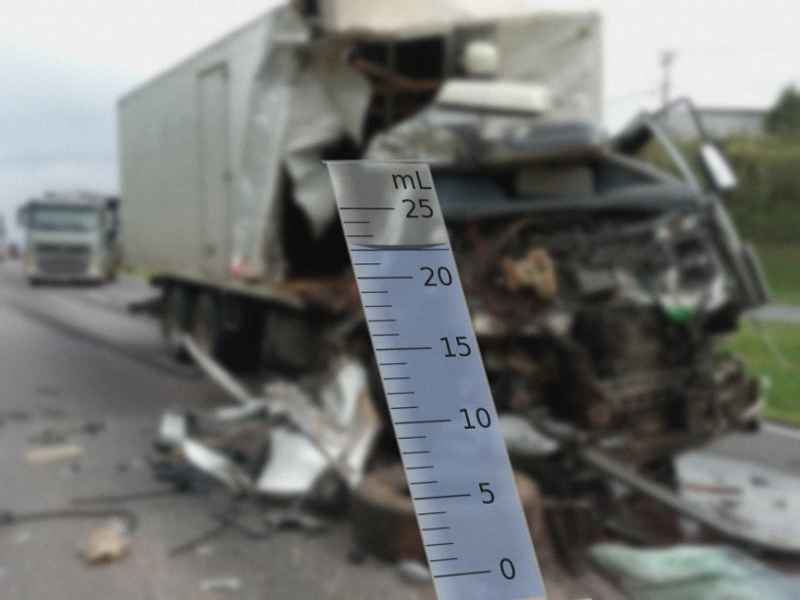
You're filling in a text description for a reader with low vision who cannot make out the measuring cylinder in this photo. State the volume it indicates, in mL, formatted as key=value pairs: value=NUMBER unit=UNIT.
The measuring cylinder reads value=22 unit=mL
